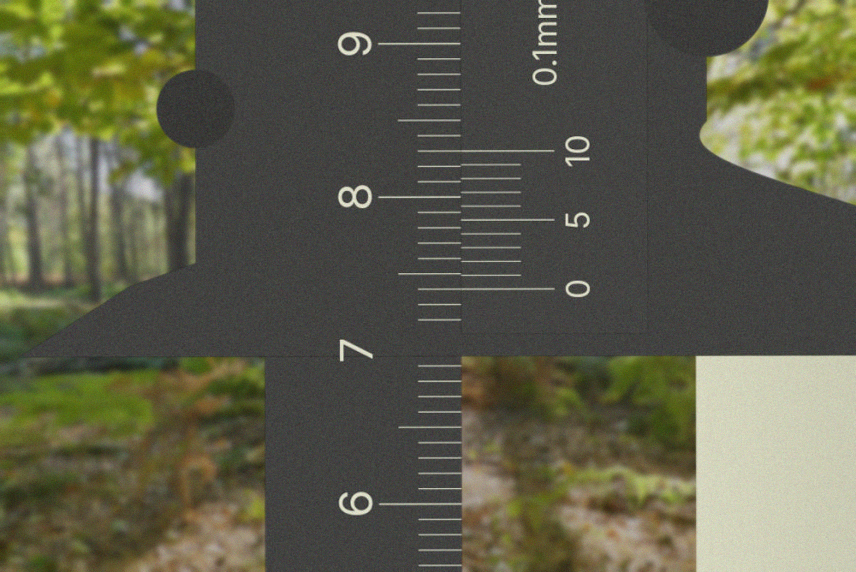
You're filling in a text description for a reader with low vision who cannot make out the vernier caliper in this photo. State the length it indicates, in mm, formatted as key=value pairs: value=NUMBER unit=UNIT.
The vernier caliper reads value=74.0 unit=mm
